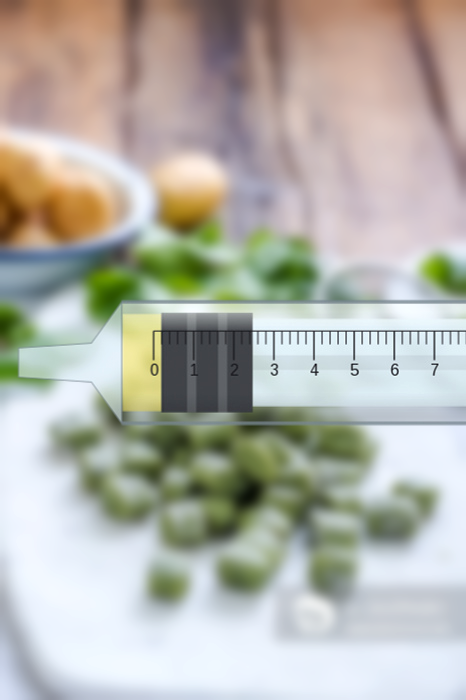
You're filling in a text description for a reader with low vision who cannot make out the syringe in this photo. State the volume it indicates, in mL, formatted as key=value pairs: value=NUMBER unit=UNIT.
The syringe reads value=0.2 unit=mL
